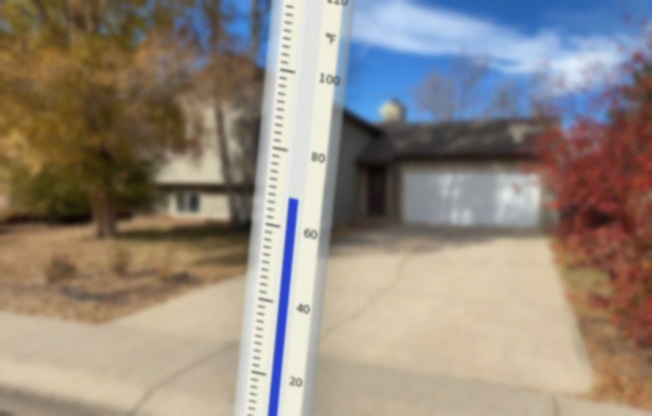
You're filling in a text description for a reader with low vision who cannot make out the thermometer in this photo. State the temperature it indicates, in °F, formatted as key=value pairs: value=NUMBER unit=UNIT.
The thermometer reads value=68 unit=°F
